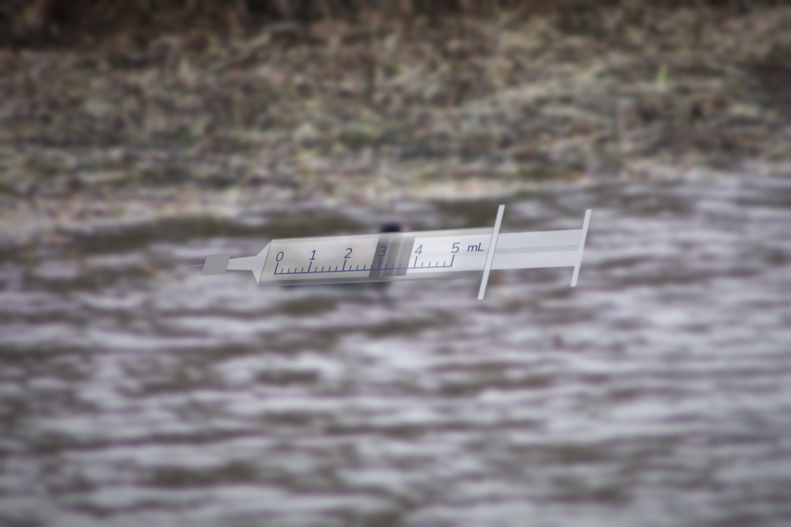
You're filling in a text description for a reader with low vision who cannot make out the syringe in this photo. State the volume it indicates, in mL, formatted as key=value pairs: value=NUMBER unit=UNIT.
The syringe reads value=2.8 unit=mL
